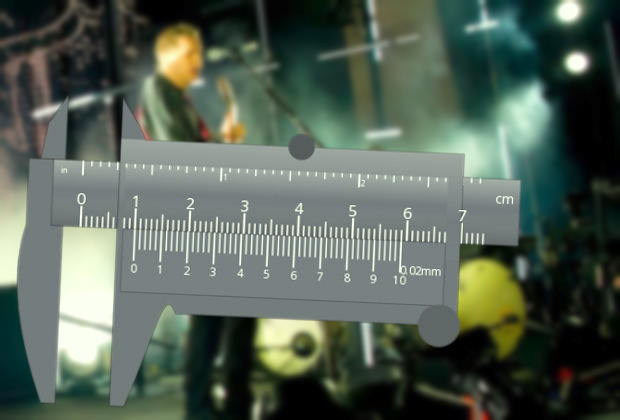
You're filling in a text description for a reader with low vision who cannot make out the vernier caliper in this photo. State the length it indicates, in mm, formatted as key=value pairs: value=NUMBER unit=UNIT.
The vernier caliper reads value=10.0 unit=mm
